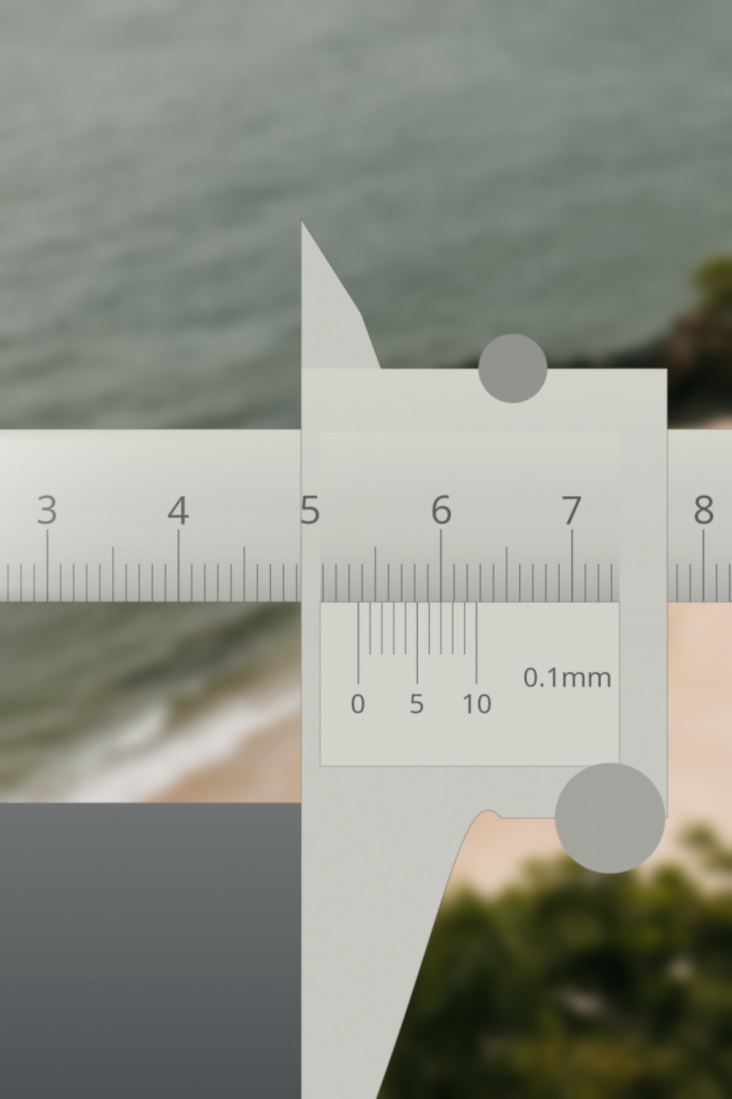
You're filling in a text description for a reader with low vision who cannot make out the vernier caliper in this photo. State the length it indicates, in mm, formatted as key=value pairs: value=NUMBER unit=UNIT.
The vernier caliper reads value=53.7 unit=mm
